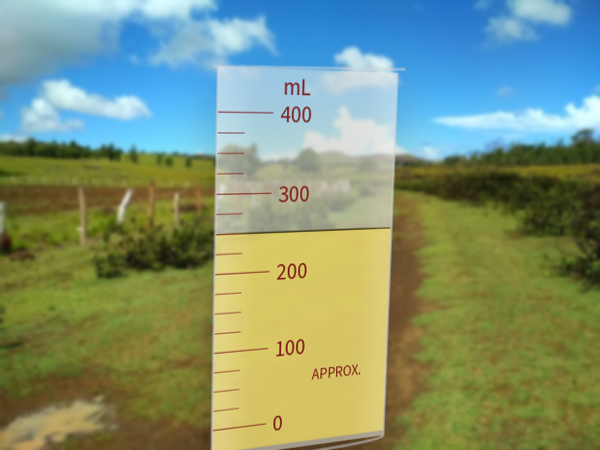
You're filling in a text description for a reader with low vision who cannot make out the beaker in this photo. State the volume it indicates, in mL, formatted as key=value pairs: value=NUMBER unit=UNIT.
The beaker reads value=250 unit=mL
